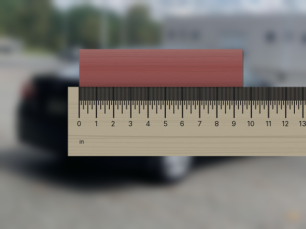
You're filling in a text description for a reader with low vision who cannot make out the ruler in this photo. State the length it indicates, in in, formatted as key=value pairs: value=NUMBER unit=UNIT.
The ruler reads value=9.5 unit=in
